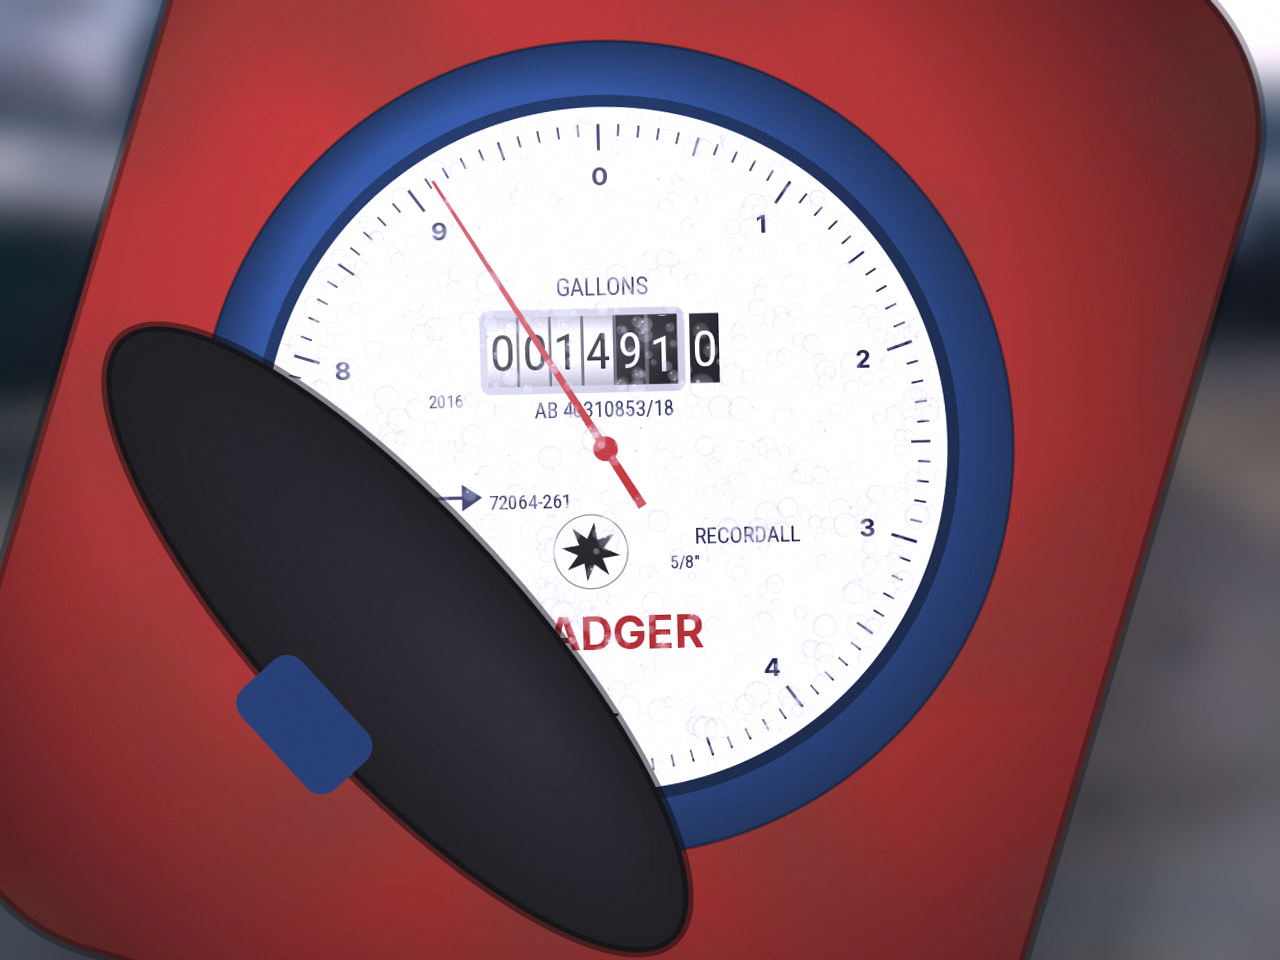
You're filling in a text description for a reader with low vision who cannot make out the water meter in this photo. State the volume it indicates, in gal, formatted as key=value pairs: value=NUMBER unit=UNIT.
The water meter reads value=14909.1 unit=gal
